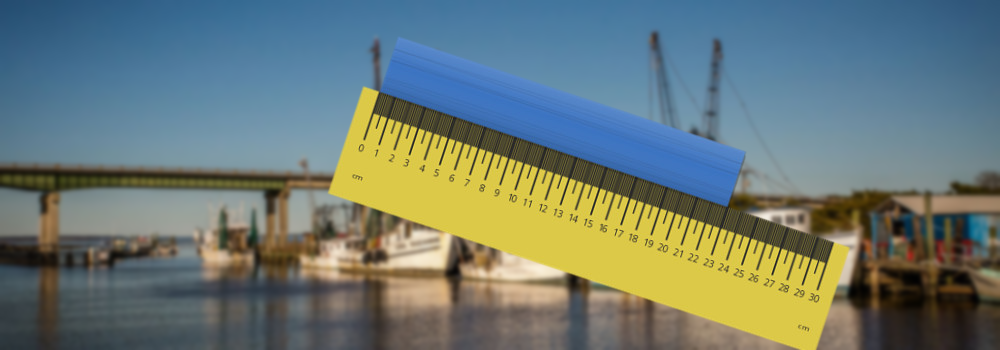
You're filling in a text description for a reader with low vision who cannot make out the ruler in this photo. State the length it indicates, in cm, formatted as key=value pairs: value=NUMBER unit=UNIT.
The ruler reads value=23 unit=cm
